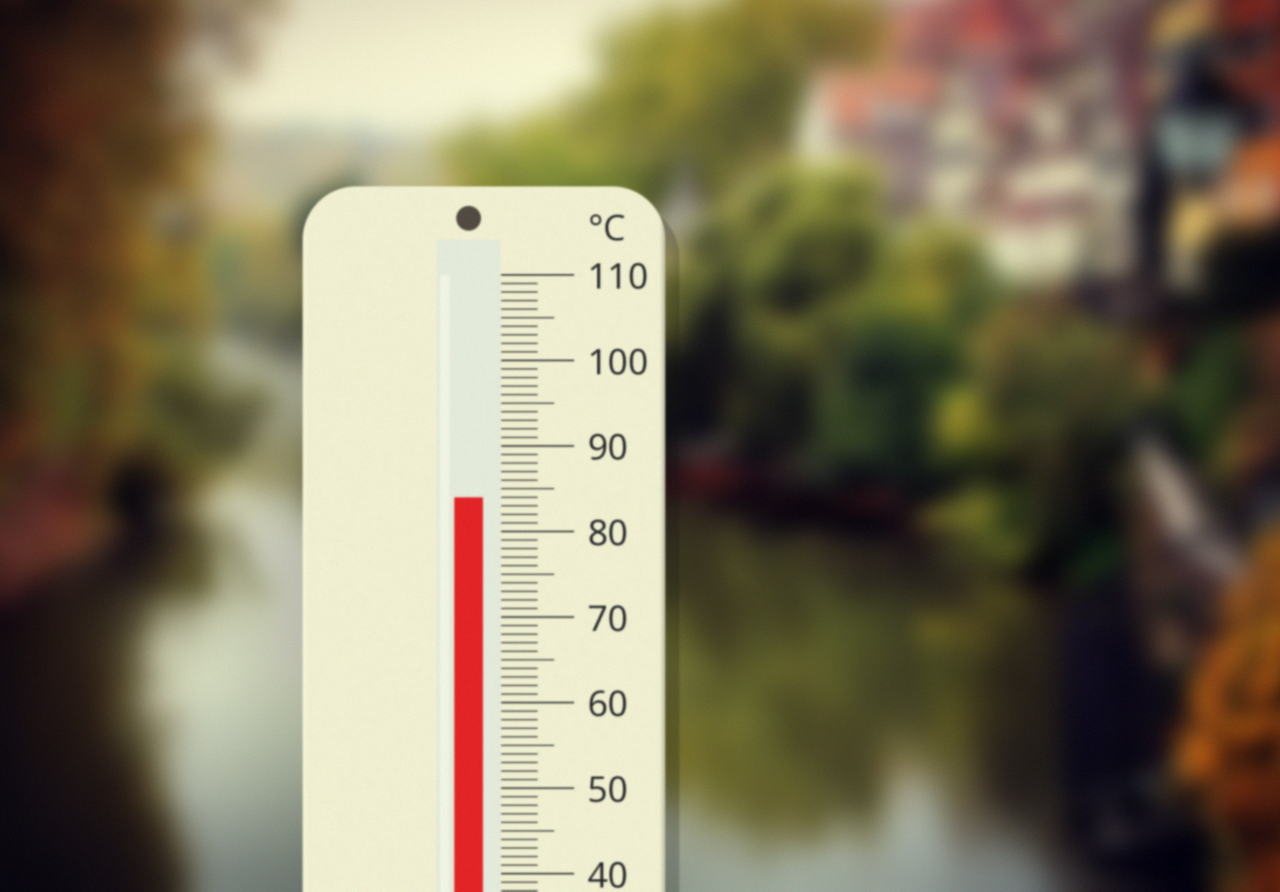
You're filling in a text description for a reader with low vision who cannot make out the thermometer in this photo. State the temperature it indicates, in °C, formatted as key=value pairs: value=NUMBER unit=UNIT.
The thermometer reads value=84 unit=°C
